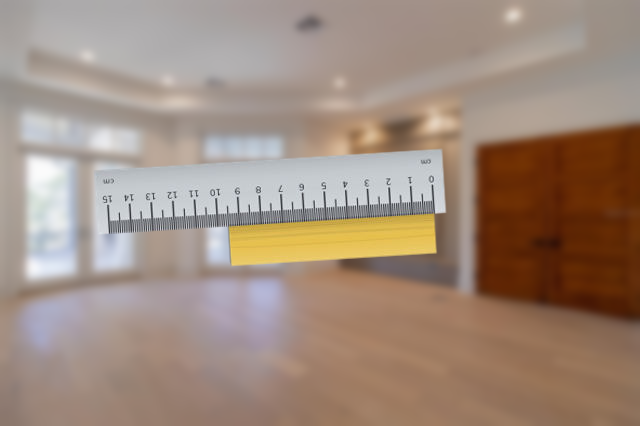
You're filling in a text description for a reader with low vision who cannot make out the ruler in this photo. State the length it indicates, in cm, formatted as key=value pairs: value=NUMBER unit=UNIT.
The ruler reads value=9.5 unit=cm
